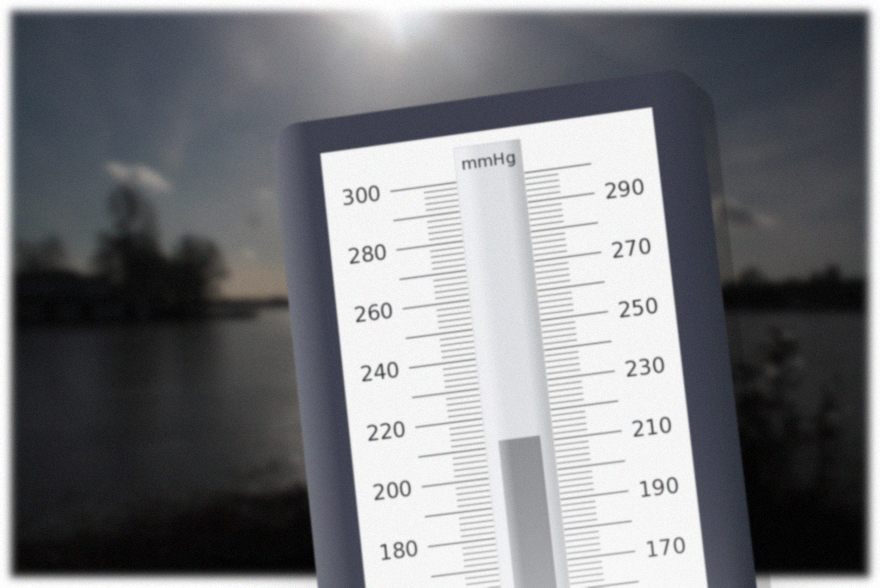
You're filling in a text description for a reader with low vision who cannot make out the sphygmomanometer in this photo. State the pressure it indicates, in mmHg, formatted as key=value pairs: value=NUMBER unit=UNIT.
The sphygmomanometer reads value=212 unit=mmHg
